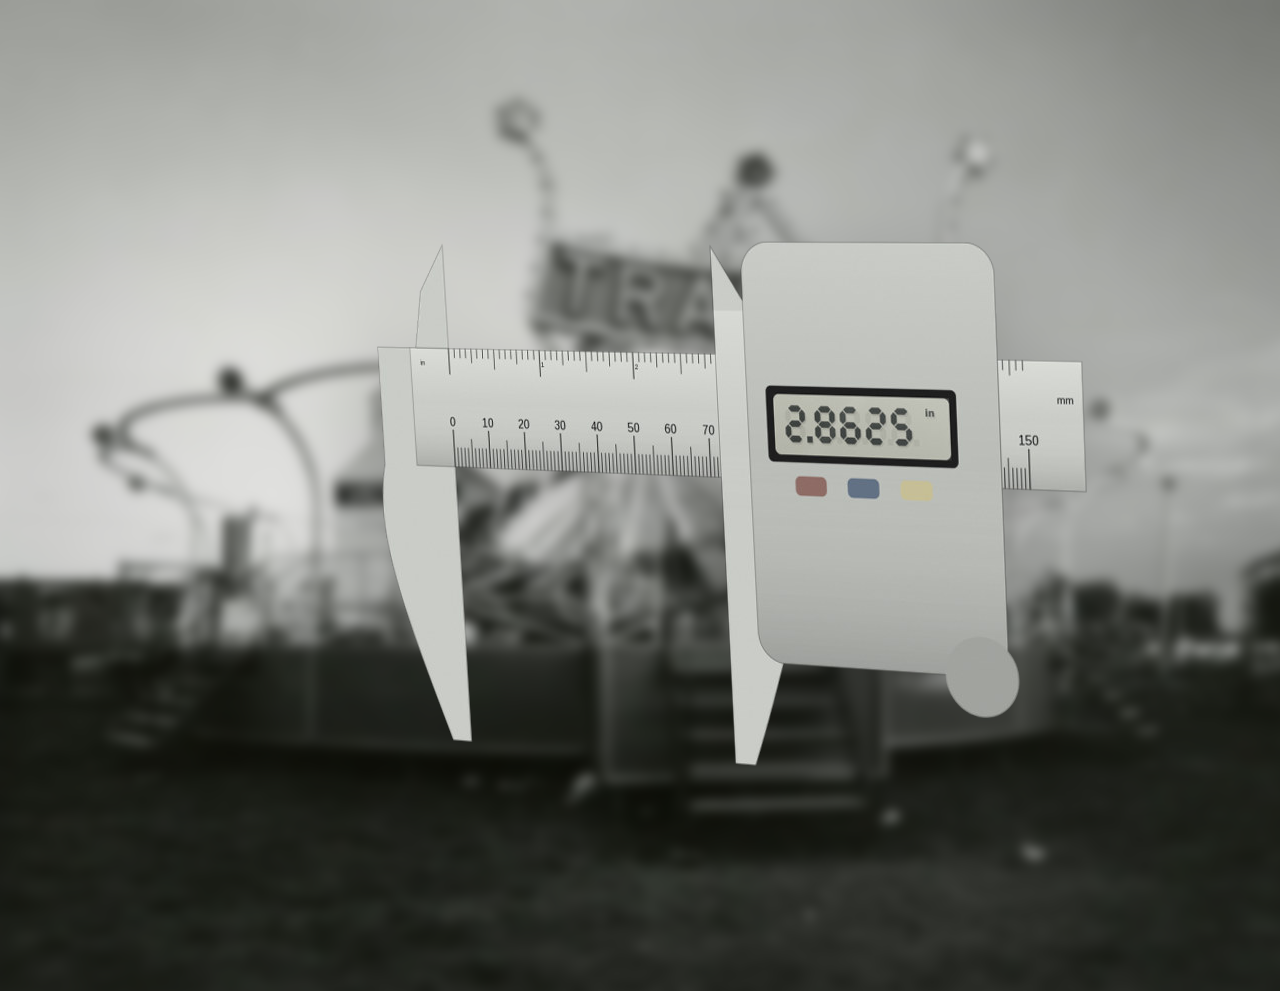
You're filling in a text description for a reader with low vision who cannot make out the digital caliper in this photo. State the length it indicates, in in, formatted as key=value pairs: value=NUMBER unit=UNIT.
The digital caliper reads value=2.8625 unit=in
